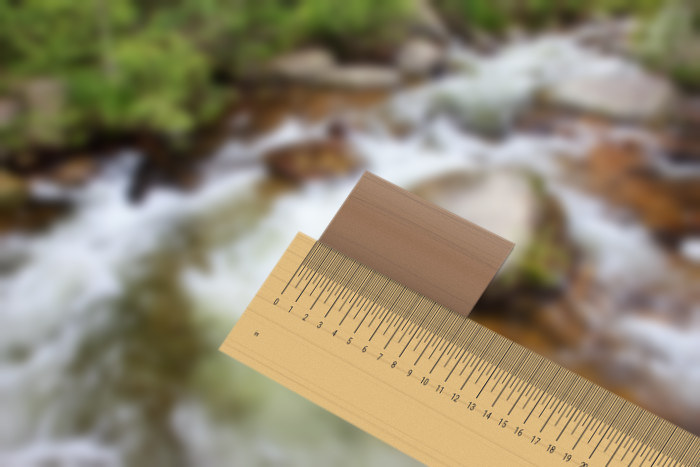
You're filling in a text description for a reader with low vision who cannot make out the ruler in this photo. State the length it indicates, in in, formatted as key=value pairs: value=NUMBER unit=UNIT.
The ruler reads value=10 unit=in
